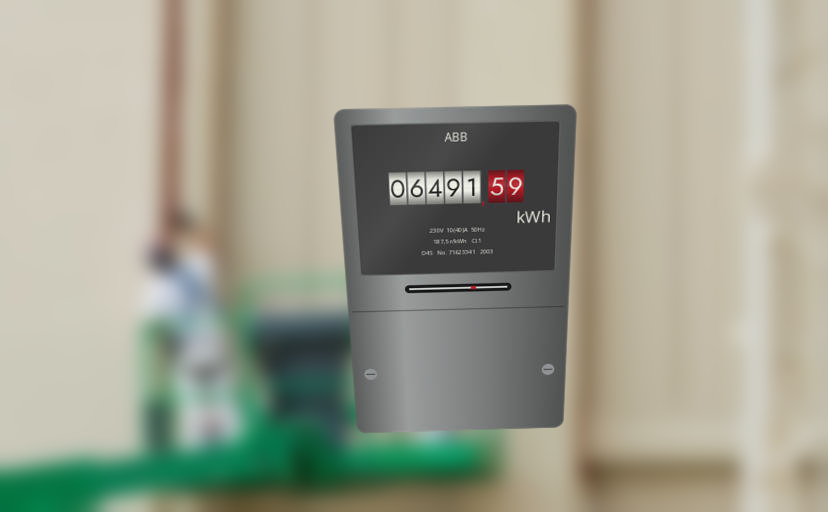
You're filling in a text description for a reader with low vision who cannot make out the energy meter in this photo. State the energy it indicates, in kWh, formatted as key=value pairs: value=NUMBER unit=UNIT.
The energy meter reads value=6491.59 unit=kWh
